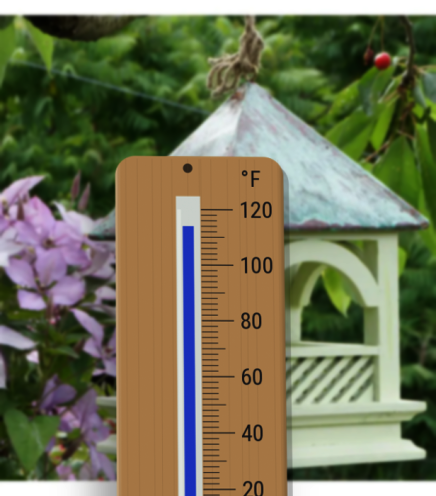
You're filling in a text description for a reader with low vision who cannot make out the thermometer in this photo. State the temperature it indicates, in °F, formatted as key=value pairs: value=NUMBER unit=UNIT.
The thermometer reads value=114 unit=°F
